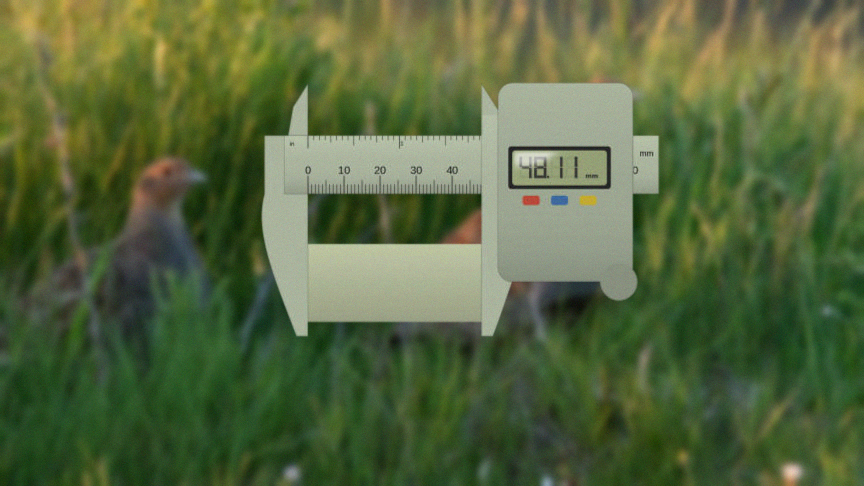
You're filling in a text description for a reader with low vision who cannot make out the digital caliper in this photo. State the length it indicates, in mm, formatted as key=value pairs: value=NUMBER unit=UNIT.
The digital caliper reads value=48.11 unit=mm
